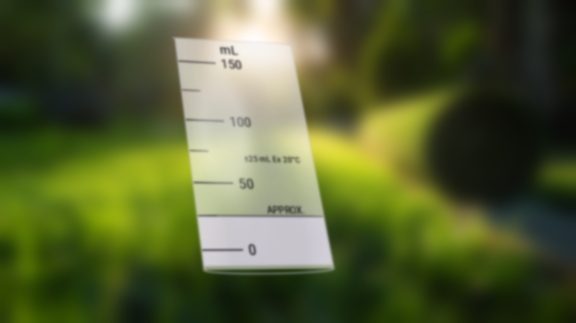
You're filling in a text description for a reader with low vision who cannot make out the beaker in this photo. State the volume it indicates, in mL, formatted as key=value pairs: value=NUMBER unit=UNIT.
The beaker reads value=25 unit=mL
